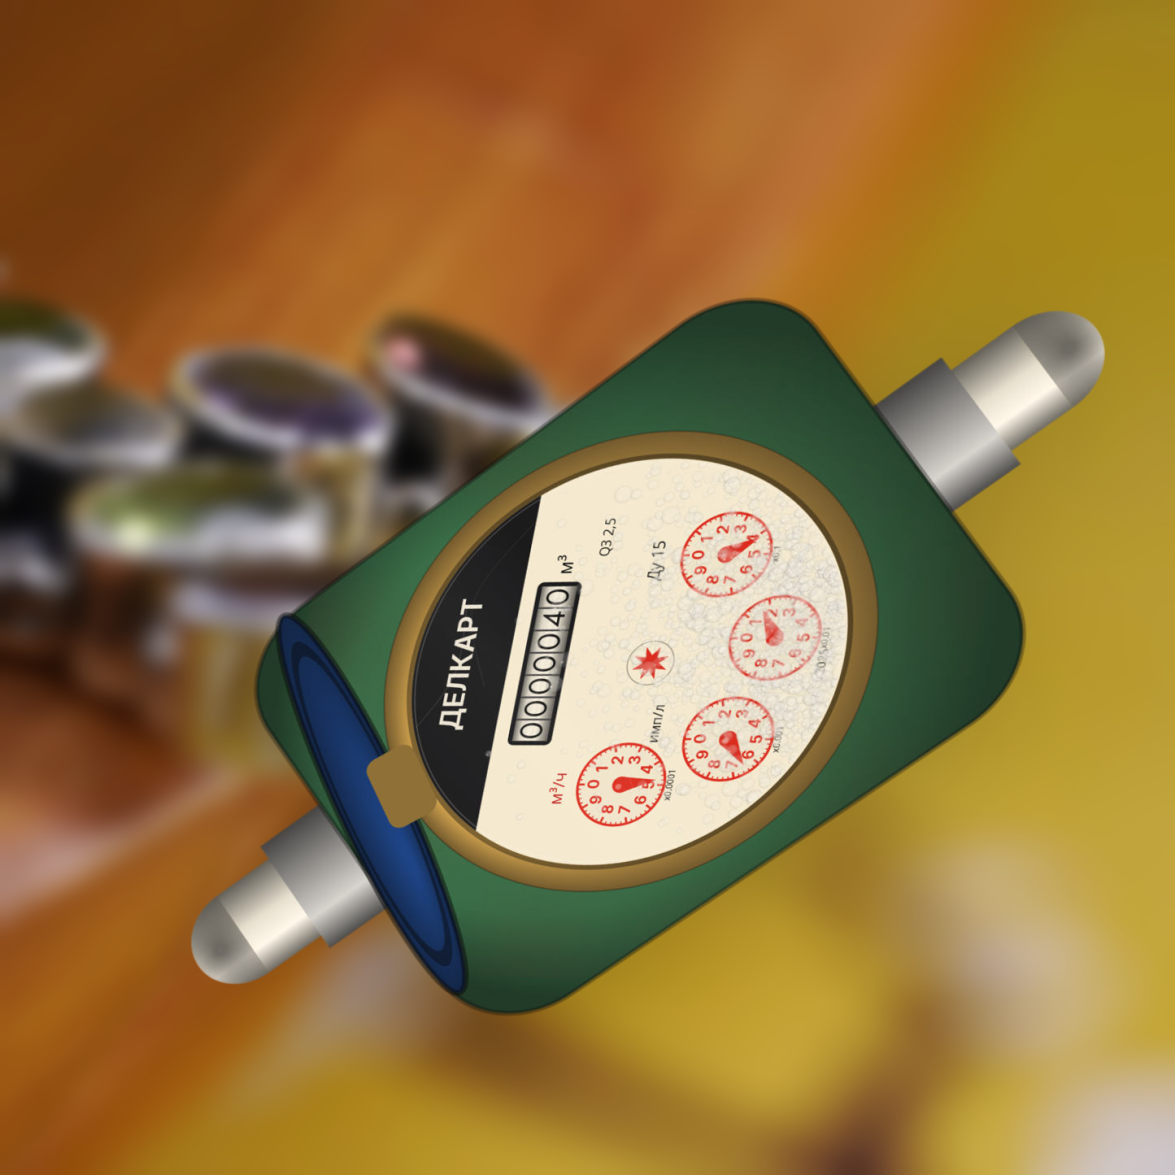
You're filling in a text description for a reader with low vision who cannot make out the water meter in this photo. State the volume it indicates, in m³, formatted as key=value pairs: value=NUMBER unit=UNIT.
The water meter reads value=40.4164 unit=m³
